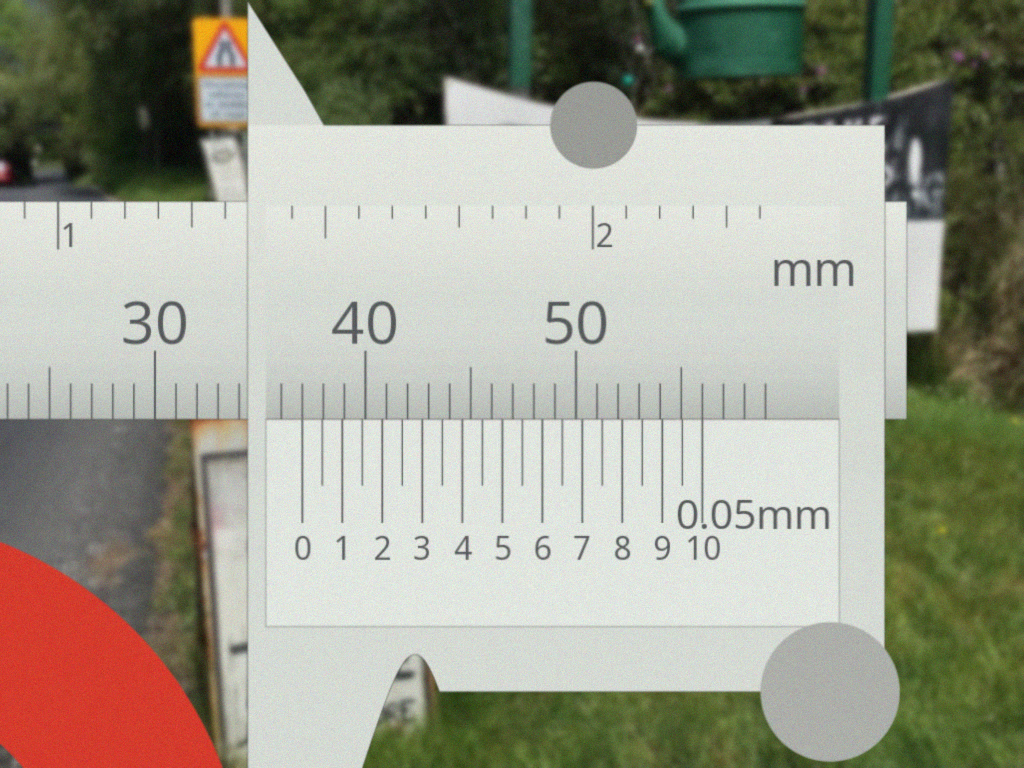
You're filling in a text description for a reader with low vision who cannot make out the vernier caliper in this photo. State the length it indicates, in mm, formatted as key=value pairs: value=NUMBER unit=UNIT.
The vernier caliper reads value=37.0 unit=mm
